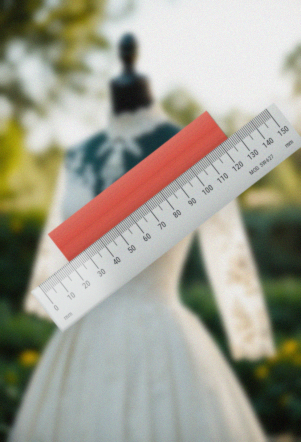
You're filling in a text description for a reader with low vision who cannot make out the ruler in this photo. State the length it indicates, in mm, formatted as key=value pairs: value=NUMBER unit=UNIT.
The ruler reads value=105 unit=mm
